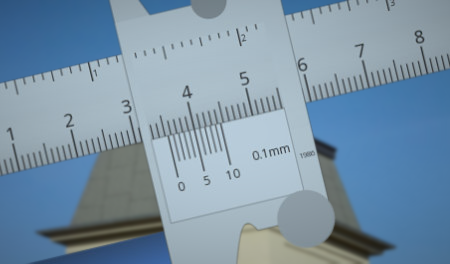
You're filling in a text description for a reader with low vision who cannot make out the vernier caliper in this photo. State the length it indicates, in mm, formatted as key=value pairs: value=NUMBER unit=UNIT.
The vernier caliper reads value=35.5 unit=mm
